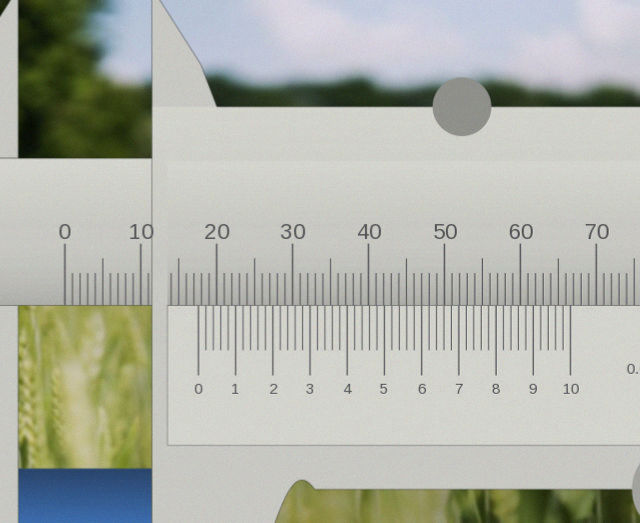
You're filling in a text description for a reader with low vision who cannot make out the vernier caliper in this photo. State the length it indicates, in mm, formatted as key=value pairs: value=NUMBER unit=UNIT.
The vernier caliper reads value=17.6 unit=mm
